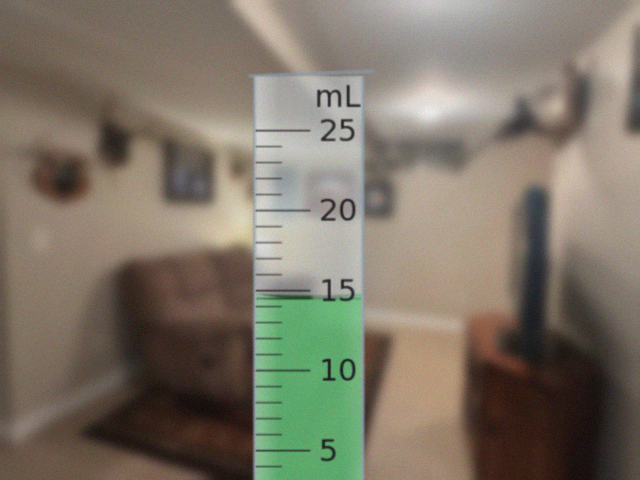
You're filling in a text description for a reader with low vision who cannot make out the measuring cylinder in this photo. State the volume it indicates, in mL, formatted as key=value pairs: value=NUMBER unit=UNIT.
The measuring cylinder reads value=14.5 unit=mL
